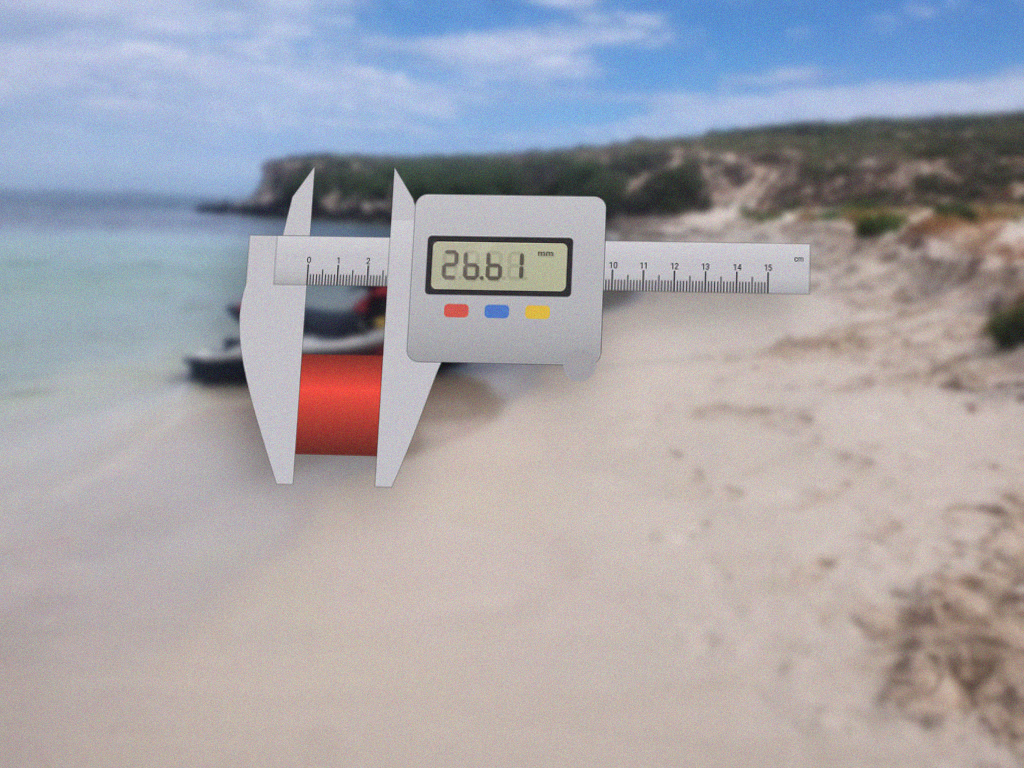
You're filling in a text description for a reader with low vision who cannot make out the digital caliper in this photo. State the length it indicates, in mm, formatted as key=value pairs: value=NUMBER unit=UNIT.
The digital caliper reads value=26.61 unit=mm
